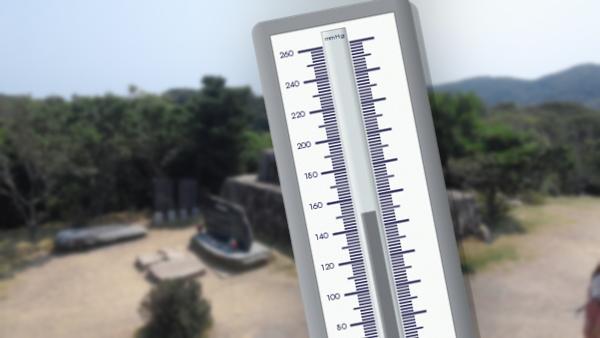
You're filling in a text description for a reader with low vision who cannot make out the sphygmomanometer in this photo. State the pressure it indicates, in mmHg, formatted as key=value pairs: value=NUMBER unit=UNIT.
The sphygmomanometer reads value=150 unit=mmHg
